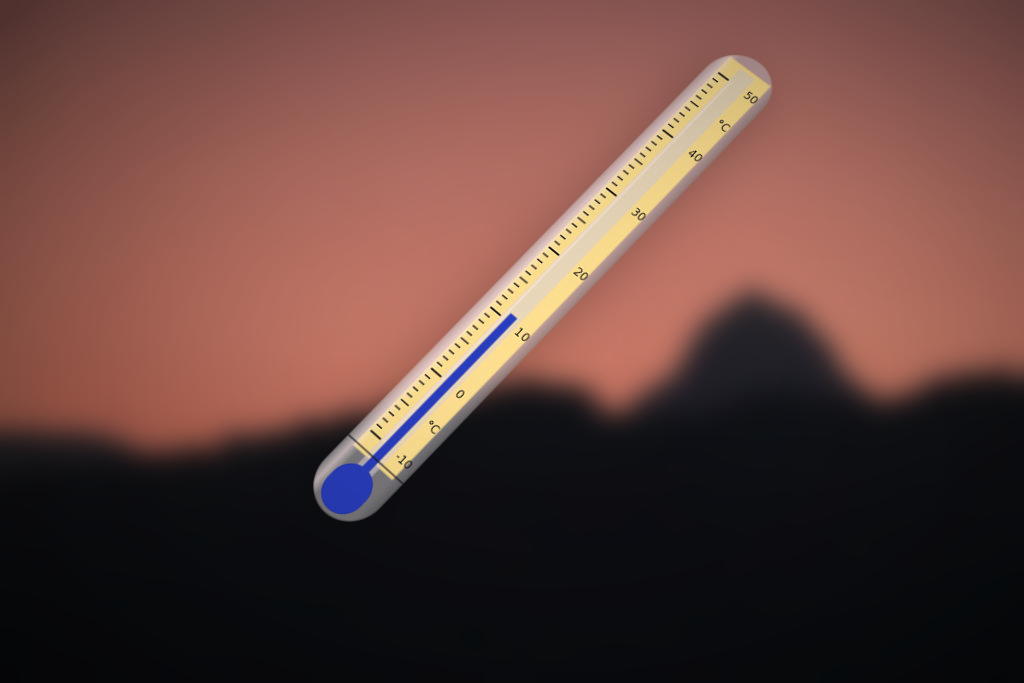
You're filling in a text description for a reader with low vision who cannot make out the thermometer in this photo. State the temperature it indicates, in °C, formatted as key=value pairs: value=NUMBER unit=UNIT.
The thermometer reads value=11 unit=°C
